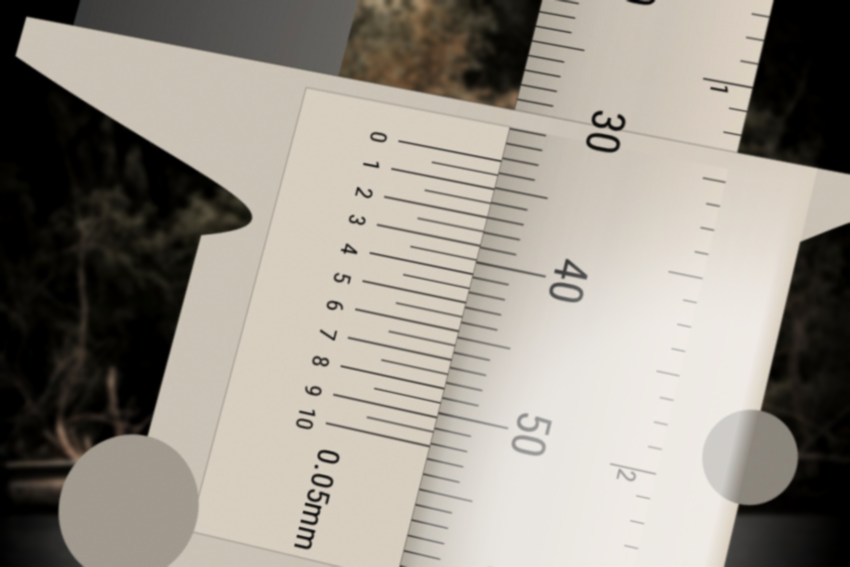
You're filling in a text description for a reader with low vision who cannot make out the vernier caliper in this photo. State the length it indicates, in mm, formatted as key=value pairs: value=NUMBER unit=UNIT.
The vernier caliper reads value=33.2 unit=mm
